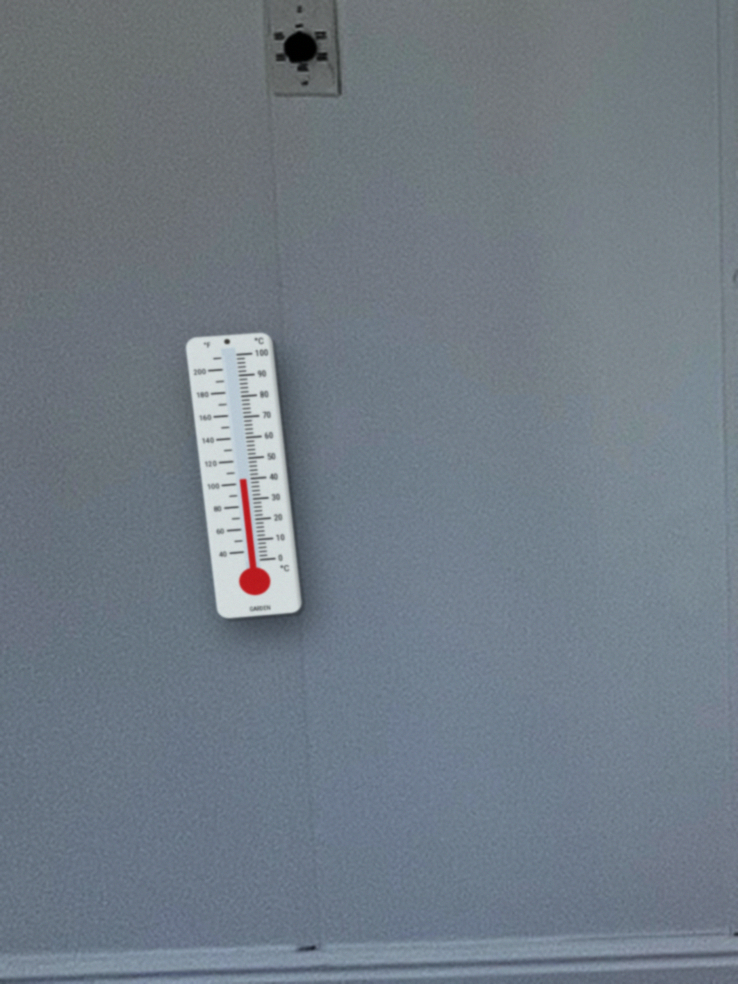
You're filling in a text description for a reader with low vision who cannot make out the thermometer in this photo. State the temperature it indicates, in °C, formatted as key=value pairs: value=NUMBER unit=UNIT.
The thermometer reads value=40 unit=°C
